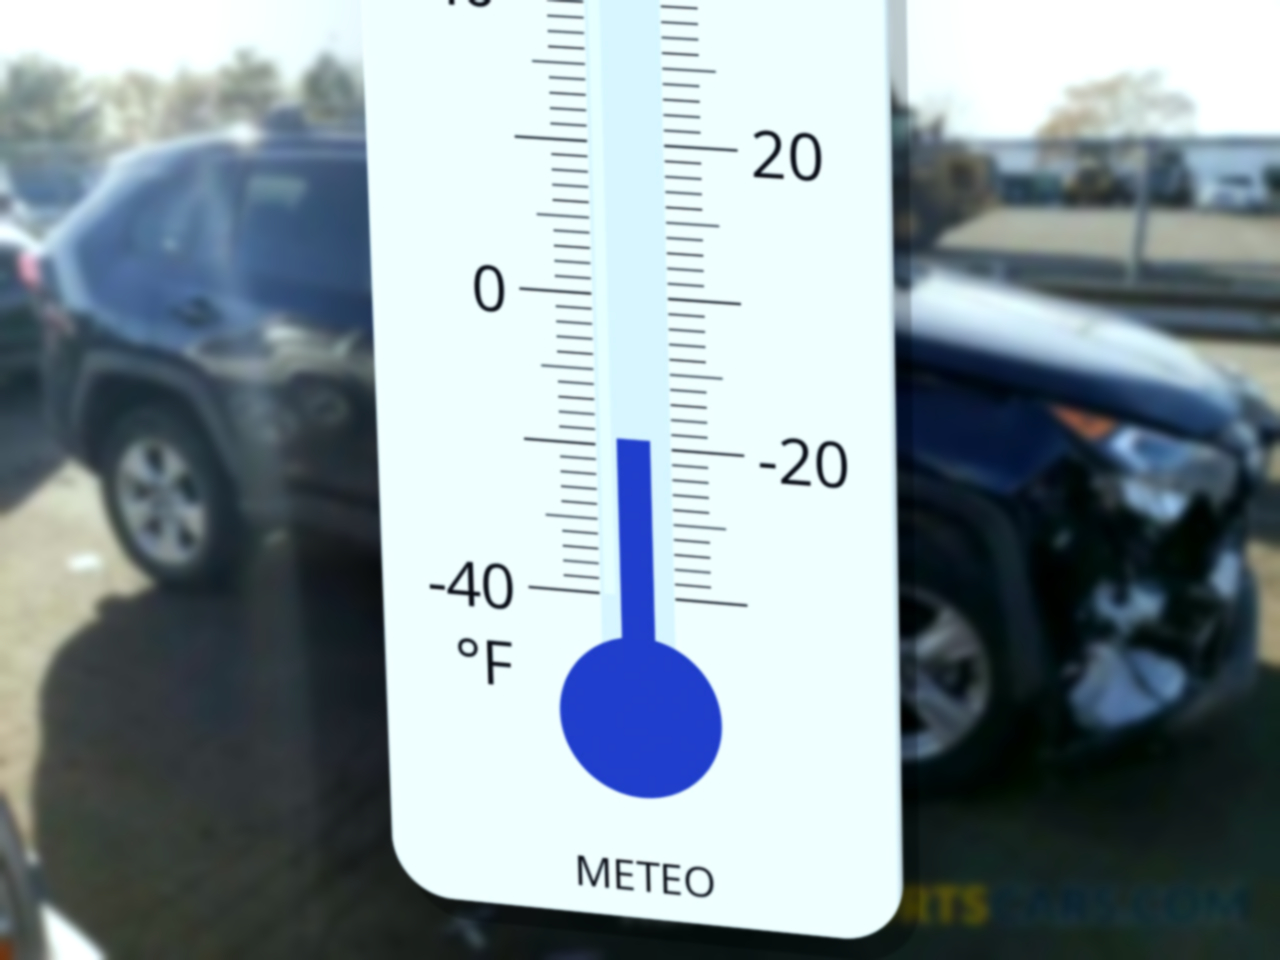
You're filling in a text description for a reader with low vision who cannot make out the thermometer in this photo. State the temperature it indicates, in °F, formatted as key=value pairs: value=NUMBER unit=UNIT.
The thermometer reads value=-19 unit=°F
